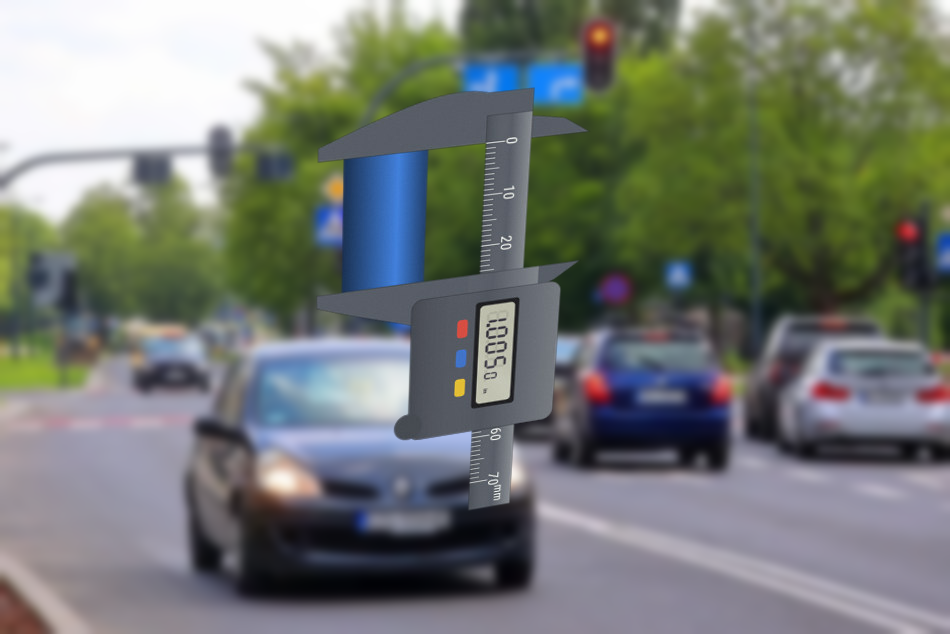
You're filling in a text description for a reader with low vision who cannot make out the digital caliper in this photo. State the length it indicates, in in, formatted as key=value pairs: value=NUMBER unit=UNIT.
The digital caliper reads value=1.0050 unit=in
